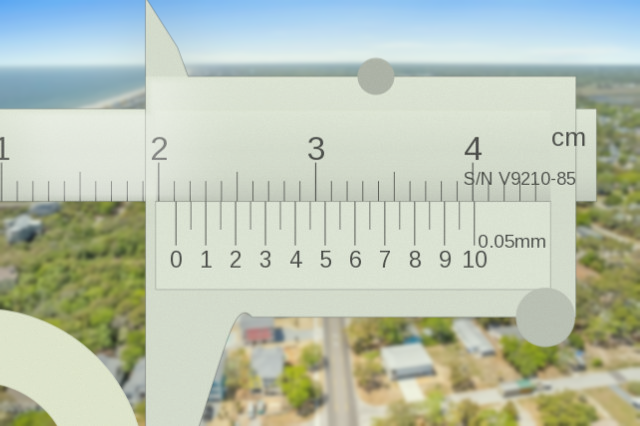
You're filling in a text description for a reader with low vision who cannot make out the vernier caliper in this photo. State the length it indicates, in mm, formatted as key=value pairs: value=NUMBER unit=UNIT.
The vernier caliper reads value=21.1 unit=mm
